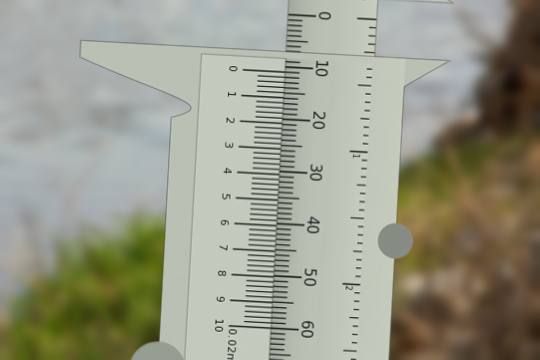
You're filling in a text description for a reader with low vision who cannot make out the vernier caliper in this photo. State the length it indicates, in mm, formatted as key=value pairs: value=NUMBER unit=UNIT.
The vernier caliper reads value=11.0 unit=mm
